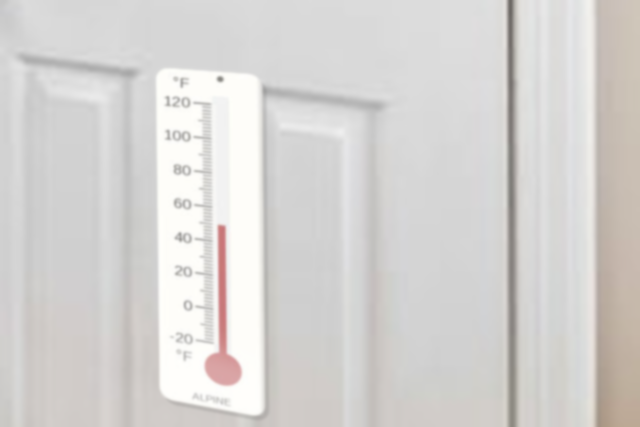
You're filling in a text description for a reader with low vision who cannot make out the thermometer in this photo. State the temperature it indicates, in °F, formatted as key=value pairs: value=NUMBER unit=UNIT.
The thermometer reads value=50 unit=°F
